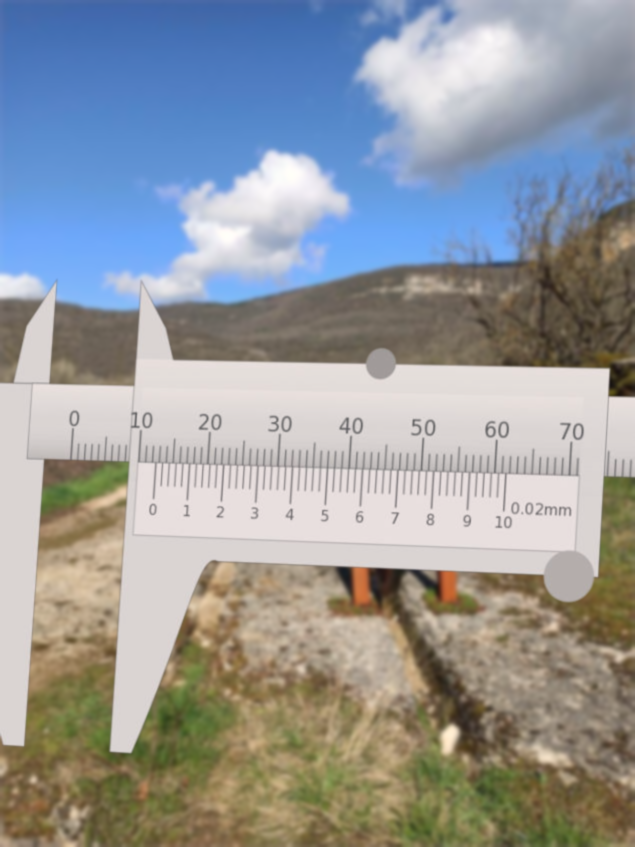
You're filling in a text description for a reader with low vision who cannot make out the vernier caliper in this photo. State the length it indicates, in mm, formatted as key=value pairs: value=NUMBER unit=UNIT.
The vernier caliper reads value=12.5 unit=mm
